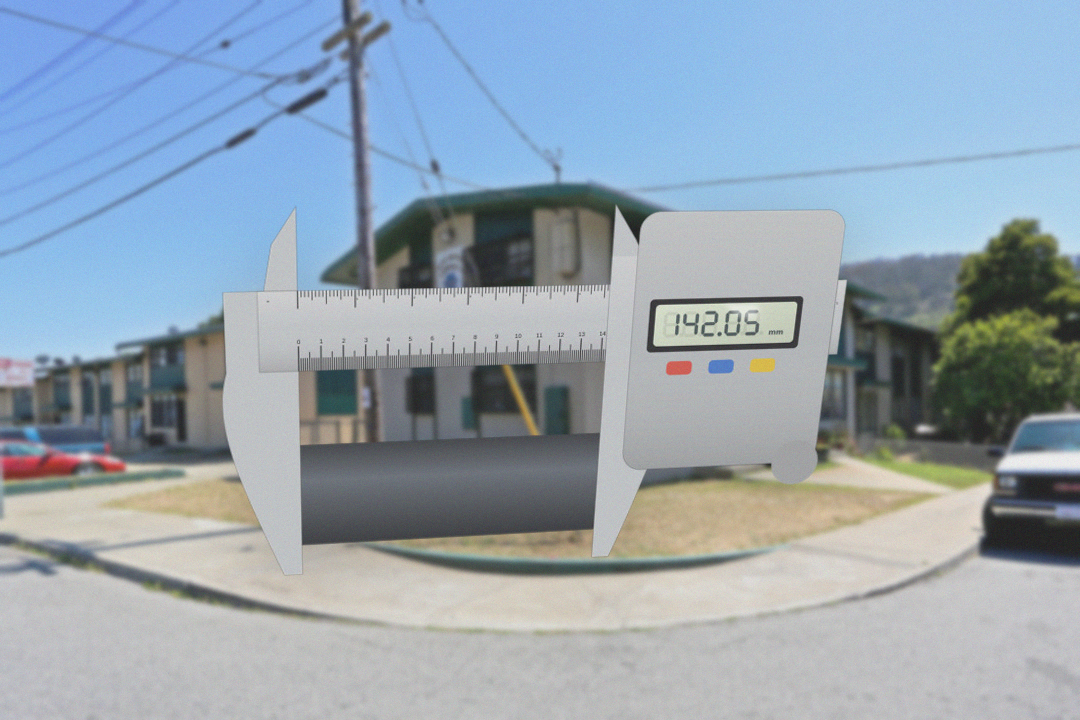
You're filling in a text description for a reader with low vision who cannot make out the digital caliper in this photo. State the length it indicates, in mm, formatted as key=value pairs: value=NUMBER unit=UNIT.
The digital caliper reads value=142.05 unit=mm
